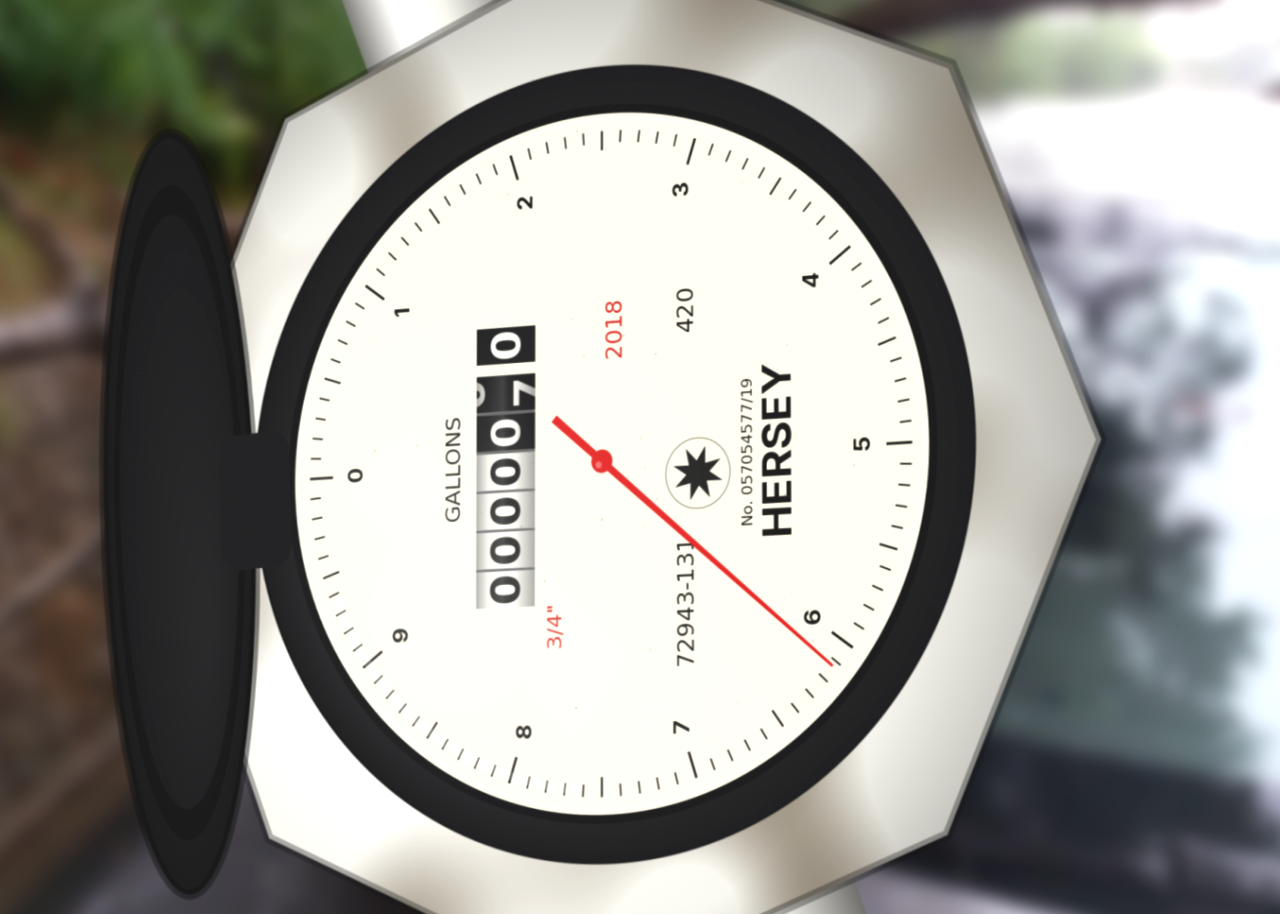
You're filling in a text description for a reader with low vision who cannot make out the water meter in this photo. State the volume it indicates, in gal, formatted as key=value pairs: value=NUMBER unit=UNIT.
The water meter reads value=66.1 unit=gal
